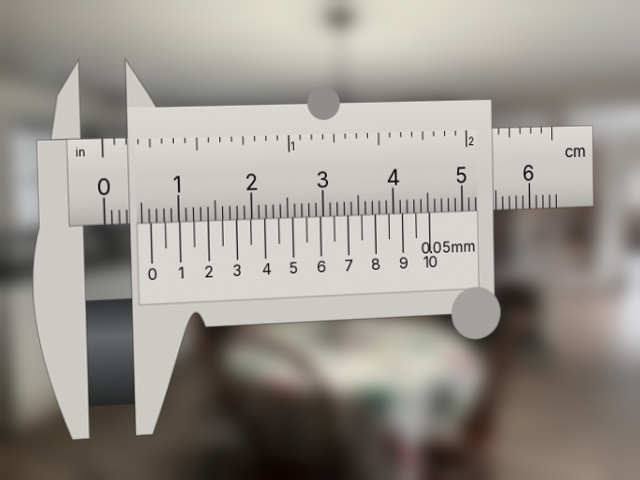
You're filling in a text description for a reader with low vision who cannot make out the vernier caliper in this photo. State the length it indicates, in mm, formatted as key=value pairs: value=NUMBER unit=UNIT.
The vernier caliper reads value=6.2 unit=mm
